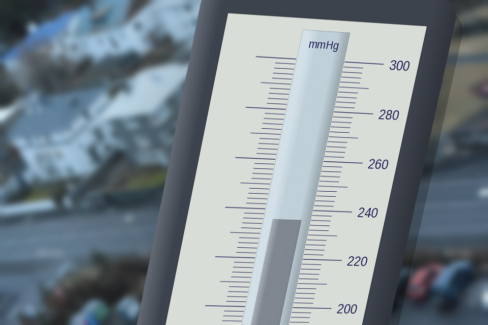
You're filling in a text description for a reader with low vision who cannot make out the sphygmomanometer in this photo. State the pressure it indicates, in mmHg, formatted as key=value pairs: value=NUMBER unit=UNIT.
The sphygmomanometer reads value=236 unit=mmHg
